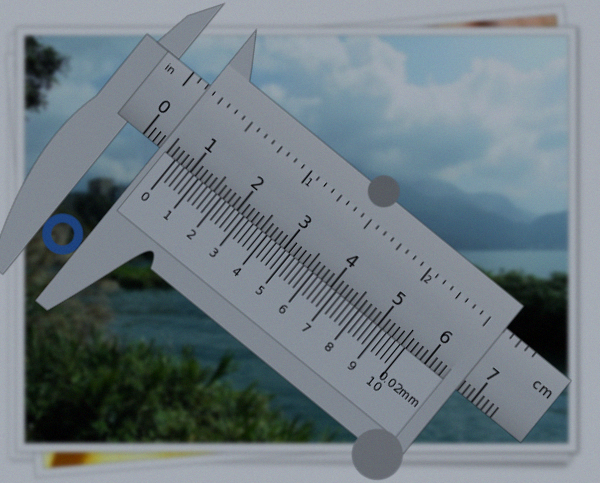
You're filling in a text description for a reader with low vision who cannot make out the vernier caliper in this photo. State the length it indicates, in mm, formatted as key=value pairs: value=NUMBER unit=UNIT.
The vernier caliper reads value=6.8 unit=mm
